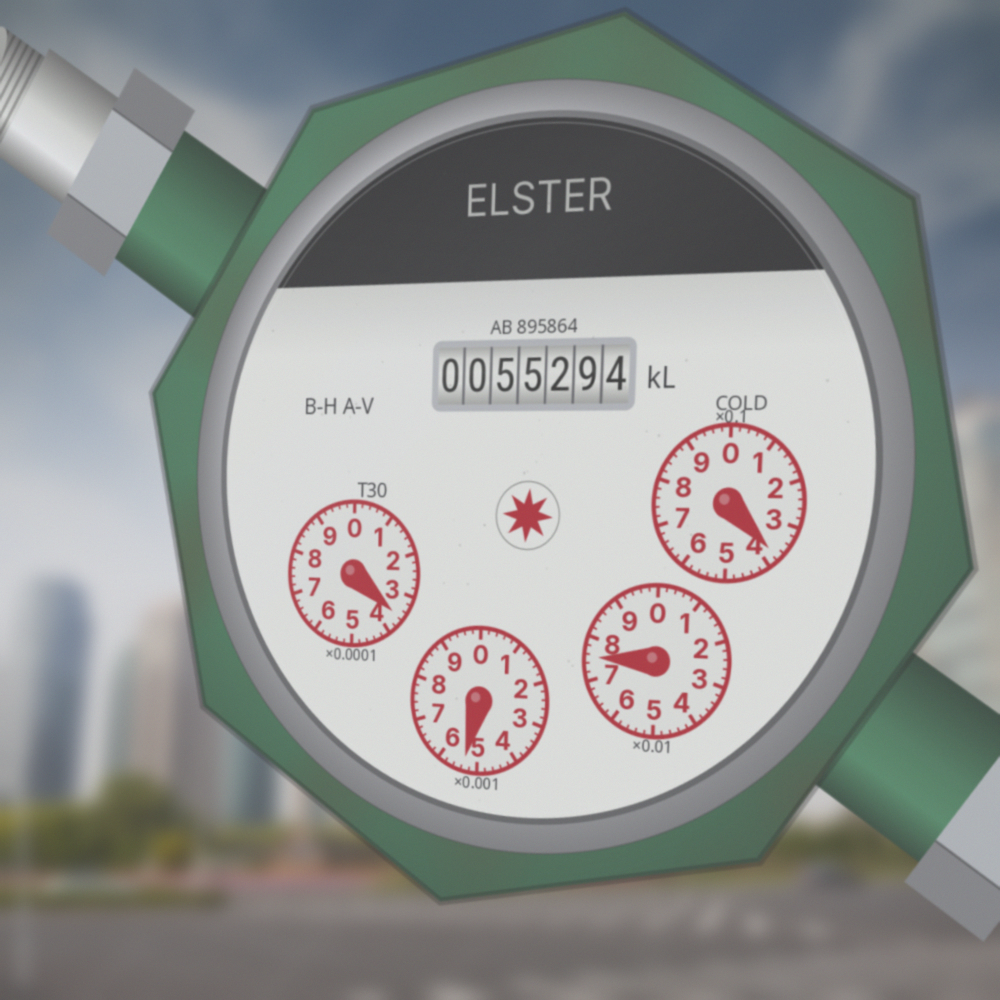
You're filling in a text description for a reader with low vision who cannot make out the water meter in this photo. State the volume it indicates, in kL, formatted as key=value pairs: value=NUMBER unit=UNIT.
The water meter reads value=55294.3753 unit=kL
